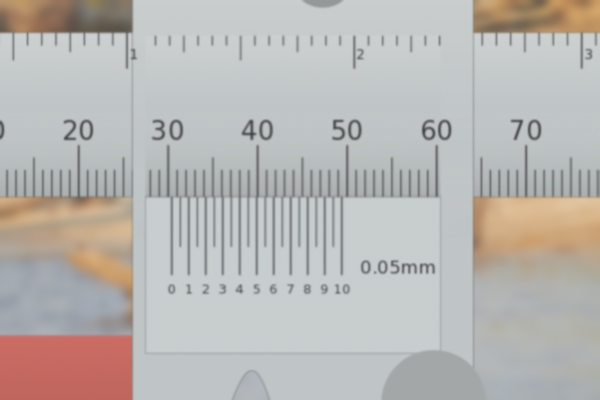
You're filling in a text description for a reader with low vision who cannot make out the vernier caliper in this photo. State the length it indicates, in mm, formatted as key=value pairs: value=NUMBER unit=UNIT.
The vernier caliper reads value=30.4 unit=mm
